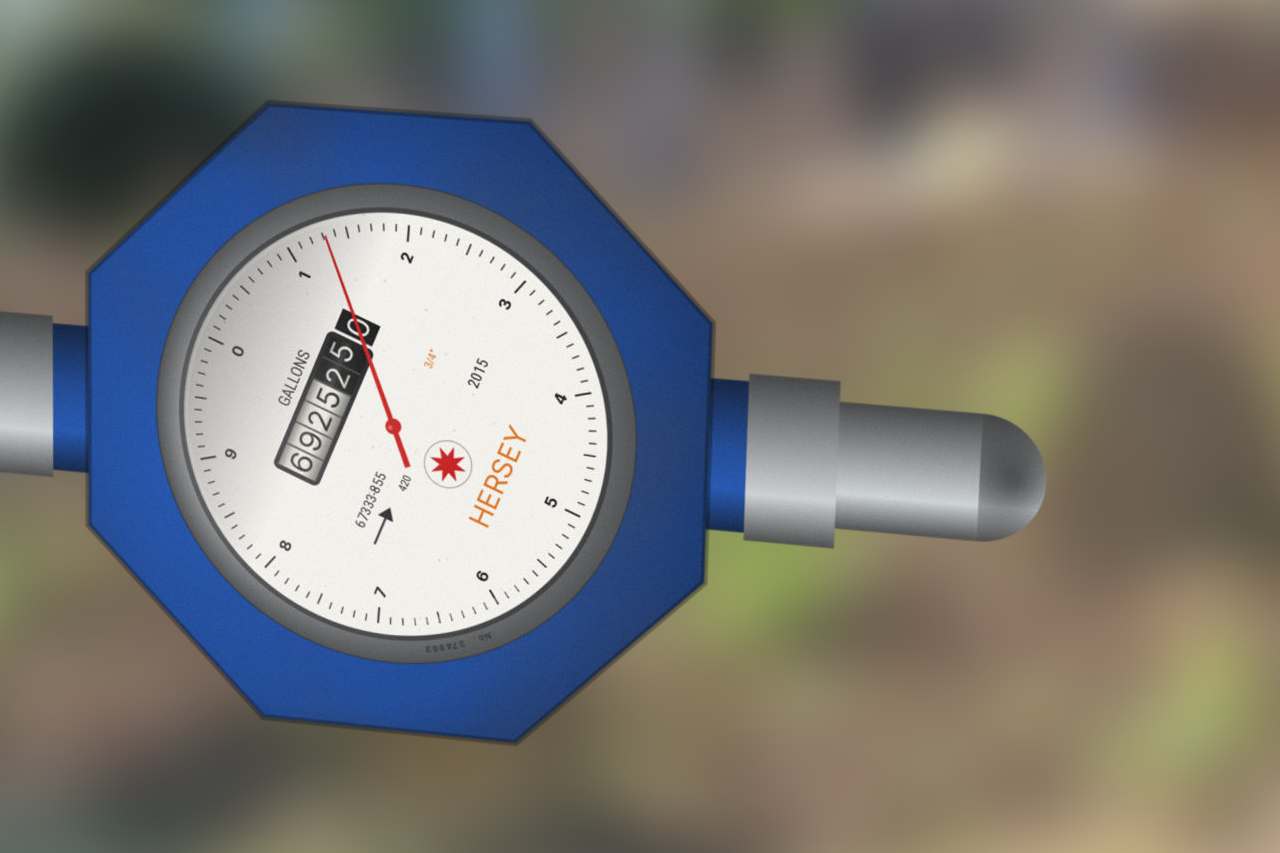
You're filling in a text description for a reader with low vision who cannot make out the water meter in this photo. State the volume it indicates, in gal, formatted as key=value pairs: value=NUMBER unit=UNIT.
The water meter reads value=6925251.3 unit=gal
